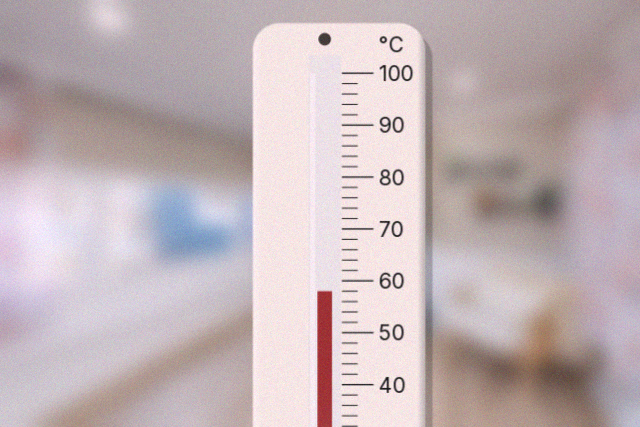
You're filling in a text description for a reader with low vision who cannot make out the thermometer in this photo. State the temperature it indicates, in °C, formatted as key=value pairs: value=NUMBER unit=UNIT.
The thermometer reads value=58 unit=°C
